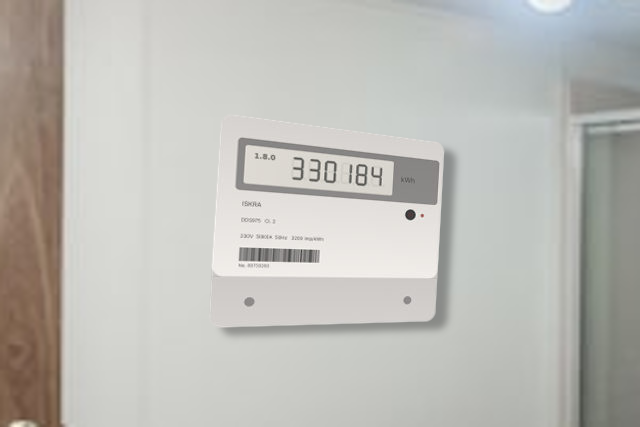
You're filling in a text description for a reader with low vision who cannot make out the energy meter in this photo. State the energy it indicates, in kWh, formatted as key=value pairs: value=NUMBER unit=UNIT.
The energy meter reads value=330184 unit=kWh
